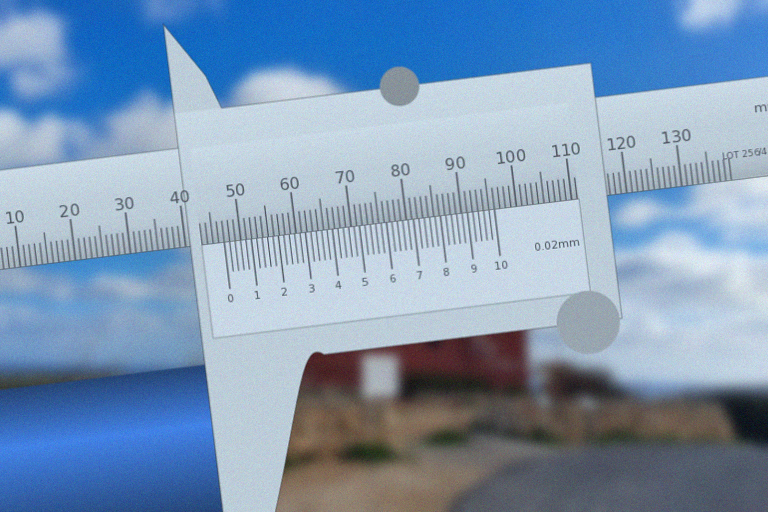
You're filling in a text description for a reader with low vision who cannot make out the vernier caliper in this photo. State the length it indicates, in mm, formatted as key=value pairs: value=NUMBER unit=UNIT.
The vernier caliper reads value=47.0 unit=mm
